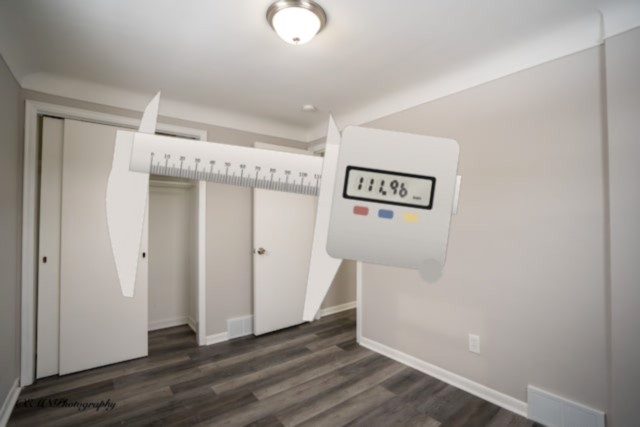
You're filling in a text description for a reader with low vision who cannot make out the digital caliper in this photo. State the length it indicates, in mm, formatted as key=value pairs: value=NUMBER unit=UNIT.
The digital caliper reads value=111.96 unit=mm
